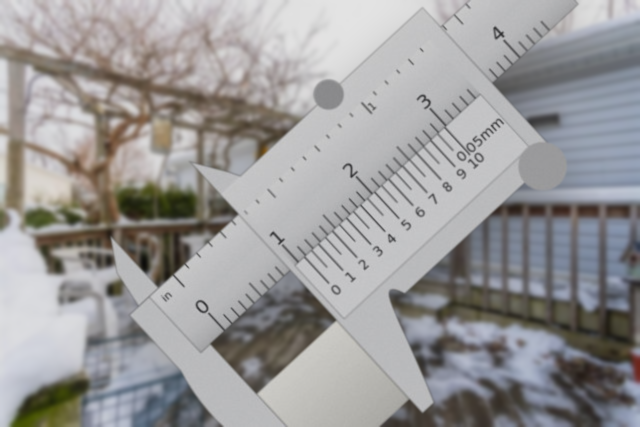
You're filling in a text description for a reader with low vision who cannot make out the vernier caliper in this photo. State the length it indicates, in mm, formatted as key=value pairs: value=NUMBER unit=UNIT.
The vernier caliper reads value=10.8 unit=mm
